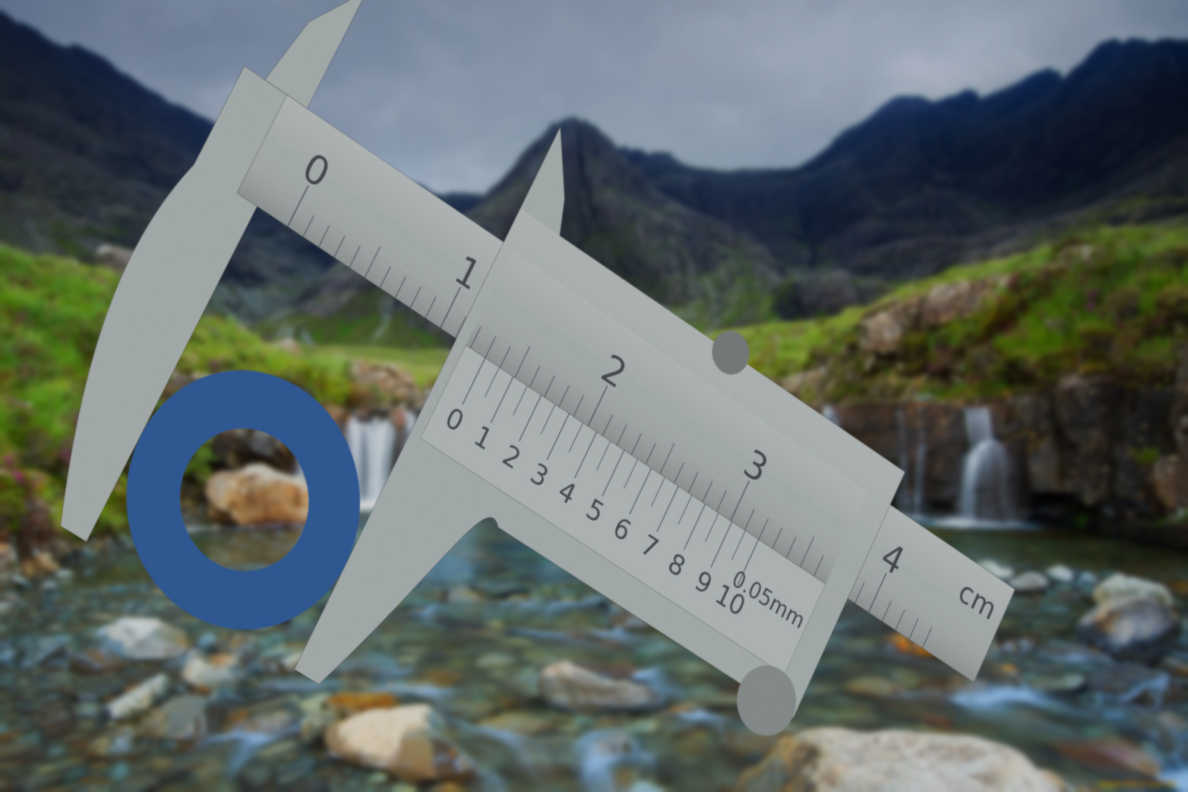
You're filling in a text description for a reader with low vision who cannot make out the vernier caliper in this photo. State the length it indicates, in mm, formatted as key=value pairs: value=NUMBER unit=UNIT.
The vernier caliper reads value=13.0 unit=mm
